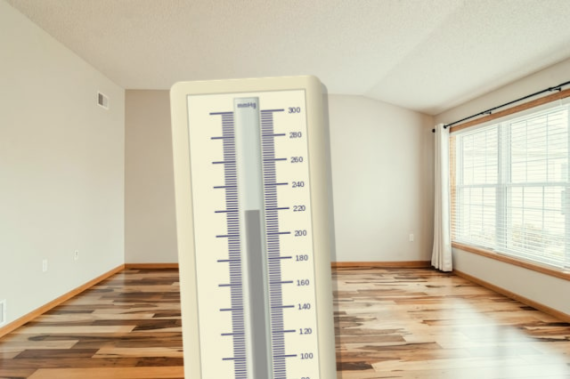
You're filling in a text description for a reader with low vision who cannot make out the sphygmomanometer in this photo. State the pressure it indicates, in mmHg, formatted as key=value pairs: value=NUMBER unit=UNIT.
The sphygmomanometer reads value=220 unit=mmHg
